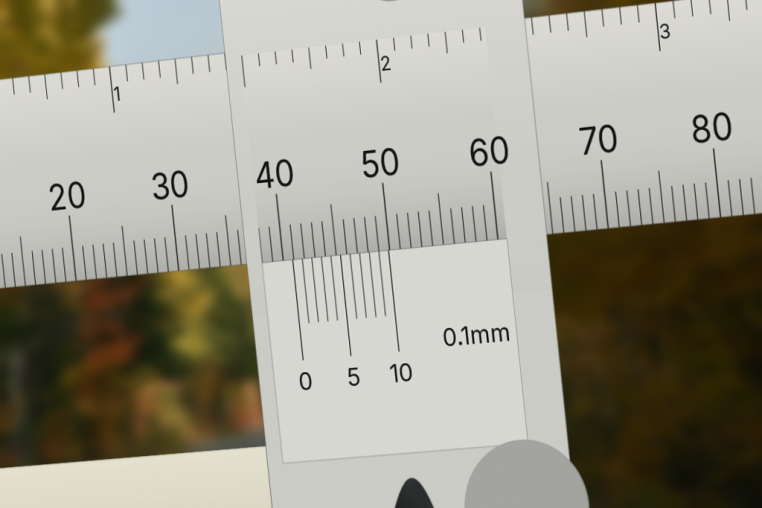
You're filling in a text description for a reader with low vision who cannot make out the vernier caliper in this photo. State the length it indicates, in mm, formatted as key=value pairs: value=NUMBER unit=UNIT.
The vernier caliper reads value=40.9 unit=mm
